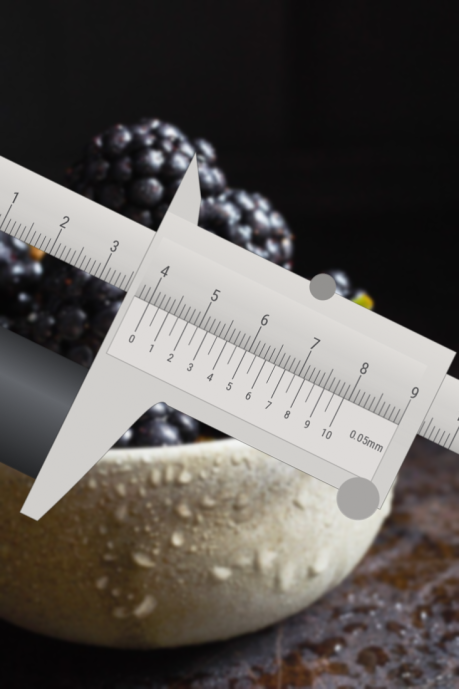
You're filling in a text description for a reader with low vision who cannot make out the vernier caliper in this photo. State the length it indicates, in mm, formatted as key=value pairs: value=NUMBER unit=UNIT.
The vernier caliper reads value=40.0 unit=mm
